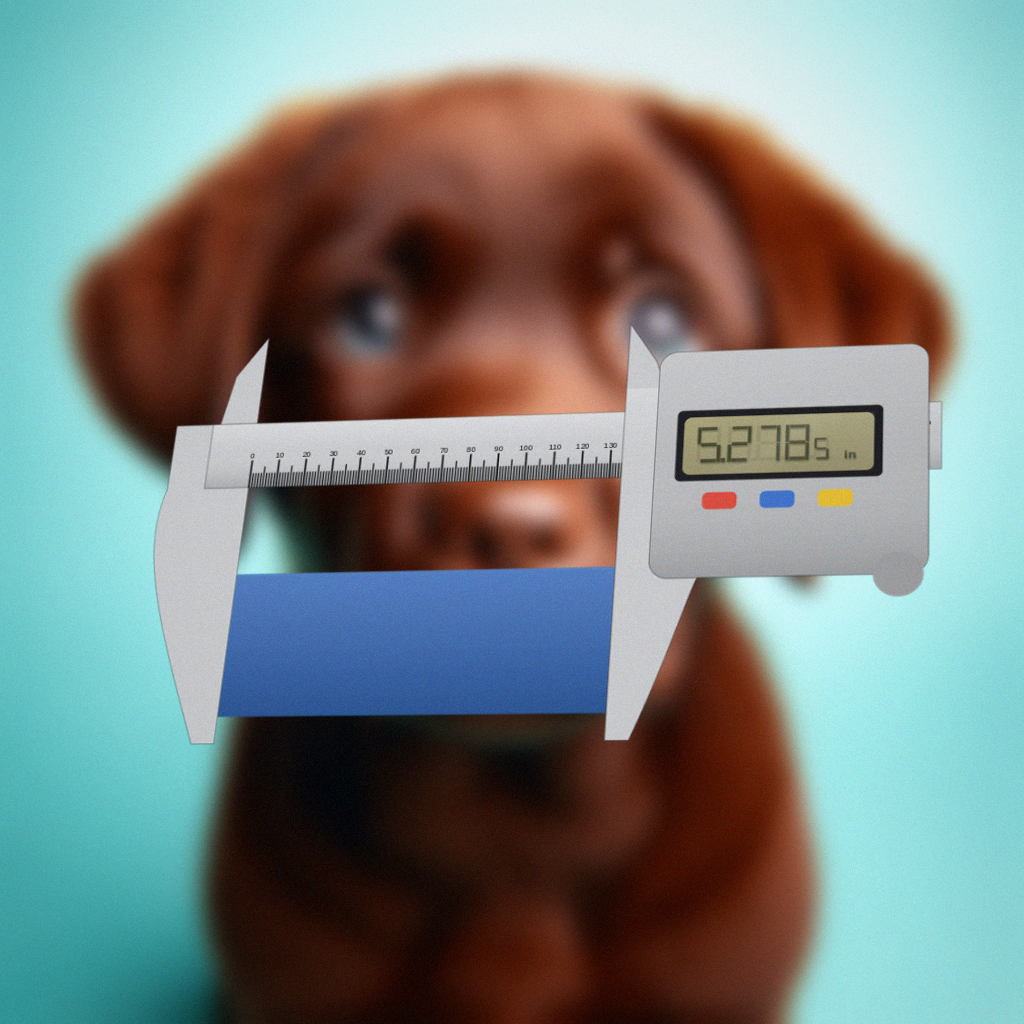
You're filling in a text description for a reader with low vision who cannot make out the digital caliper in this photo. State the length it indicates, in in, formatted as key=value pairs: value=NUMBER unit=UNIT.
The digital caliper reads value=5.2785 unit=in
